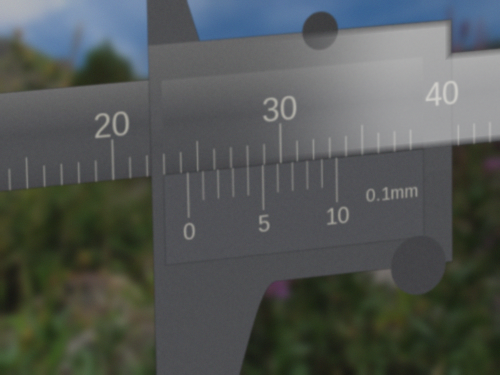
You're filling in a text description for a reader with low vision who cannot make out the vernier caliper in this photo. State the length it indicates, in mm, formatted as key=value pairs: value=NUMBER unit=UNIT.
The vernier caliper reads value=24.4 unit=mm
